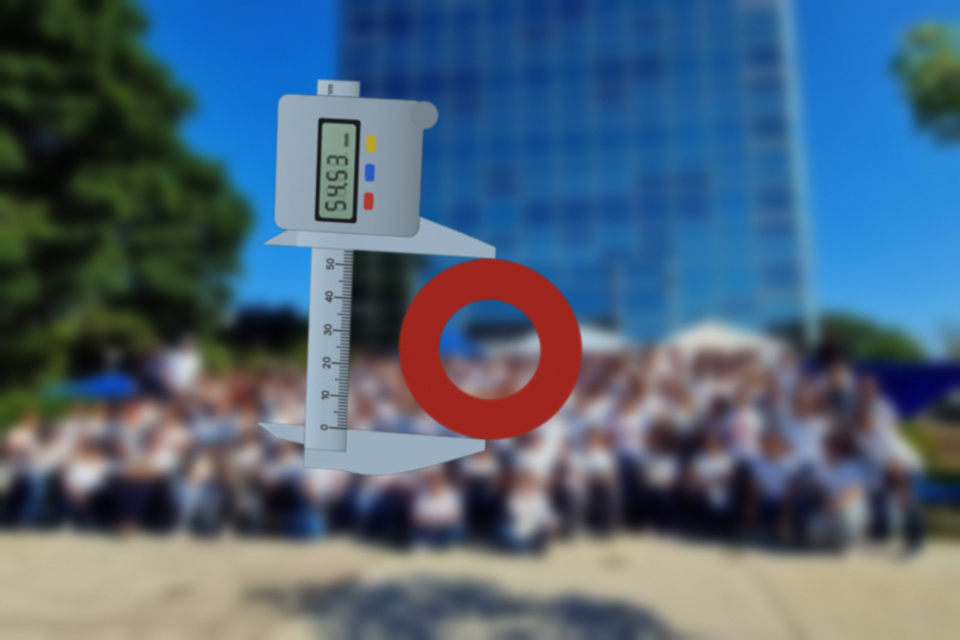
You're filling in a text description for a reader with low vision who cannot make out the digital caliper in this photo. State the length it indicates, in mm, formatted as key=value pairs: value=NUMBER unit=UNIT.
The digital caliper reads value=54.53 unit=mm
